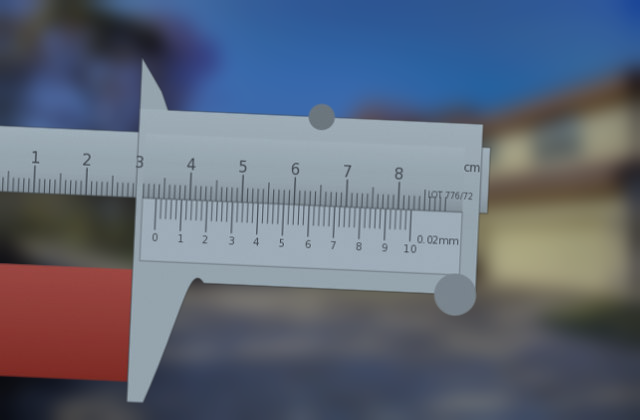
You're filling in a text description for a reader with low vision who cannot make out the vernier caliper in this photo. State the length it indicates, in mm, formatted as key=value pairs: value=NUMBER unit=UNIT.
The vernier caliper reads value=33.5 unit=mm
